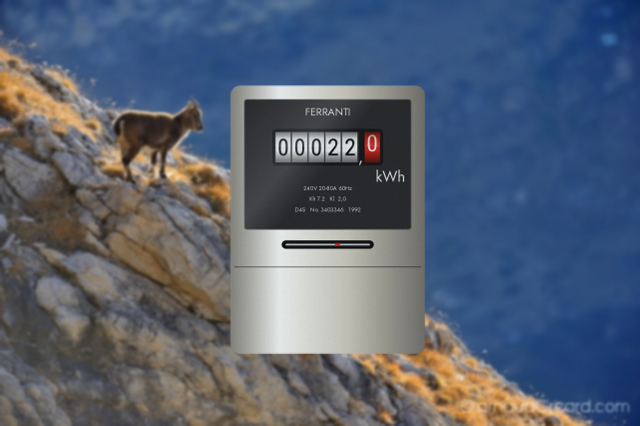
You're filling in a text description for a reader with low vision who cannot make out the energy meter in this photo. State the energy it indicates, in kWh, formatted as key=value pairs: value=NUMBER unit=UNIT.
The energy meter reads value=22.0 unit=kWh
